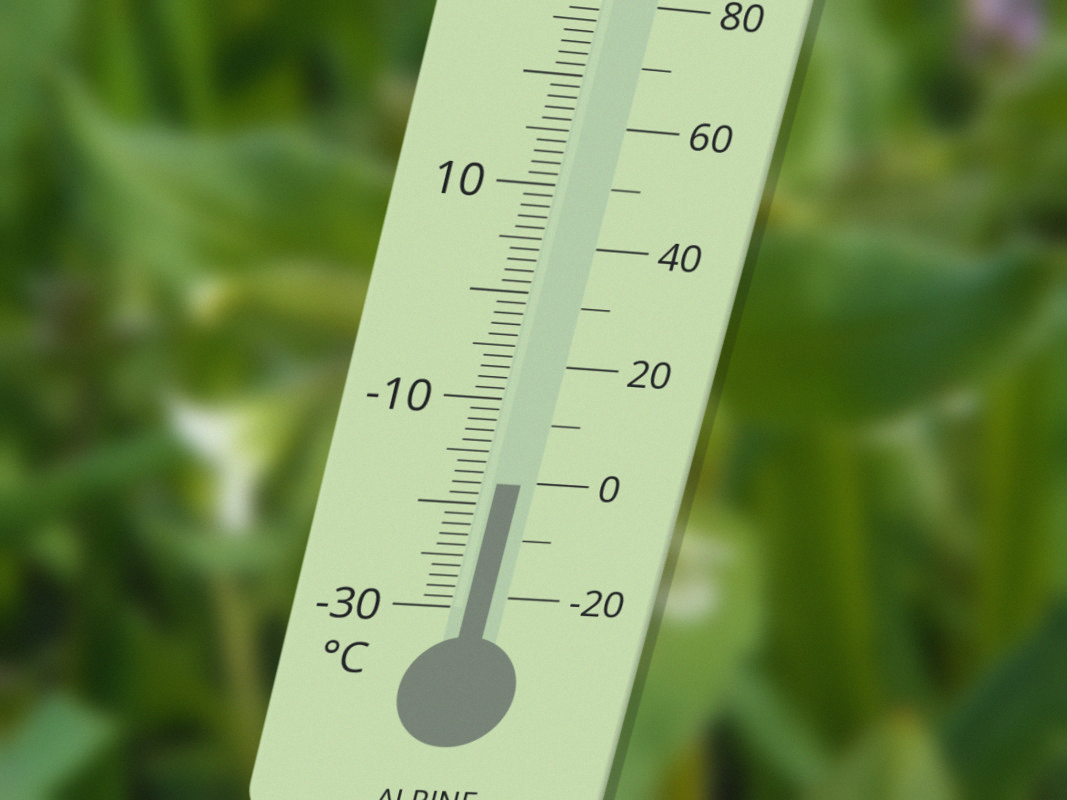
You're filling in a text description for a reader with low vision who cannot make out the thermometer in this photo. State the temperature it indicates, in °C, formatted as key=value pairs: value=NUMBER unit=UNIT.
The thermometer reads value=-18 unit=°C
